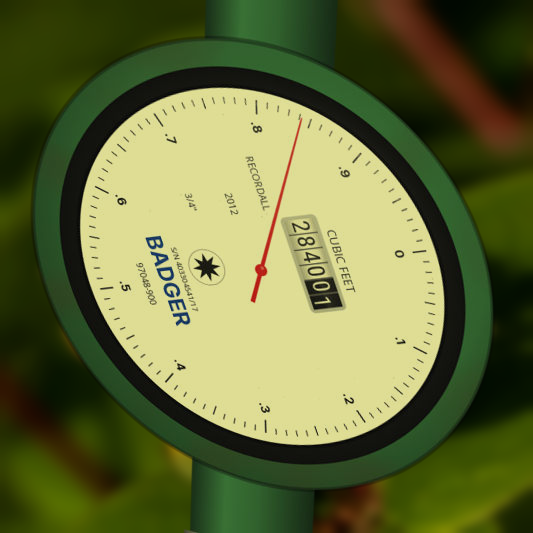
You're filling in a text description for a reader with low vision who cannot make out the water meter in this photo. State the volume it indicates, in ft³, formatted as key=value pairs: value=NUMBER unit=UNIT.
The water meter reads value=284000.84 unit=ft³
